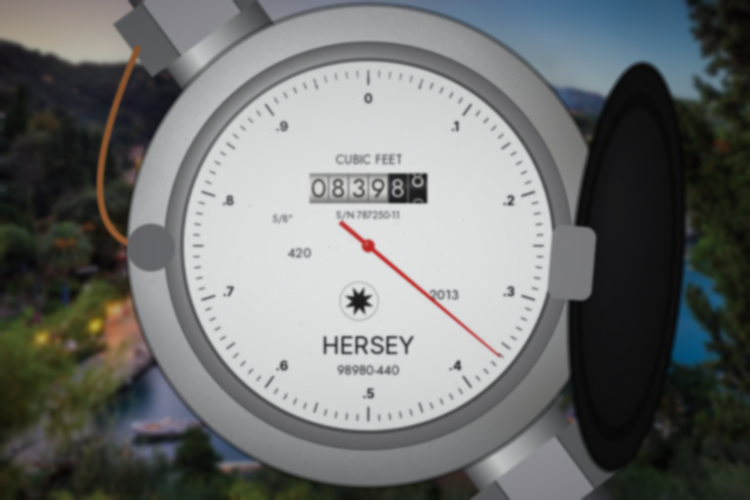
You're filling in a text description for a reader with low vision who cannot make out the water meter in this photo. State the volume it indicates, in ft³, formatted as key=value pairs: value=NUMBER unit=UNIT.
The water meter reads value=83988.36 unit=ft³
